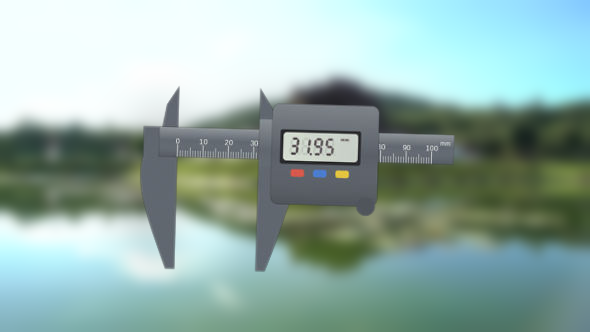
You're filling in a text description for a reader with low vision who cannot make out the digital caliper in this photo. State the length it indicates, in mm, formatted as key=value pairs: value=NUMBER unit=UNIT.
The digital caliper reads value=31.95 unit=mm
